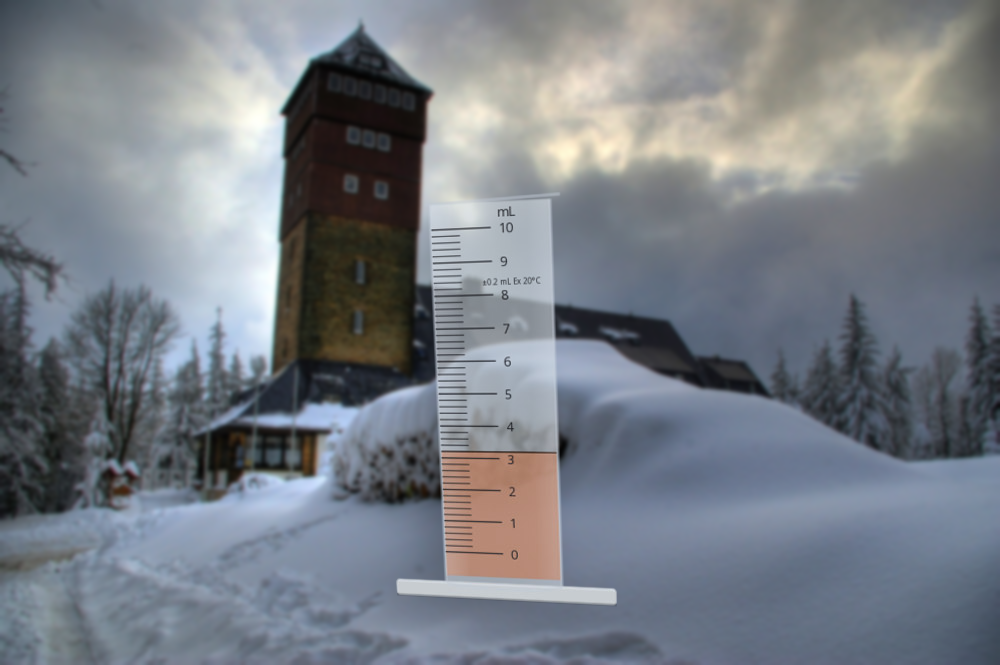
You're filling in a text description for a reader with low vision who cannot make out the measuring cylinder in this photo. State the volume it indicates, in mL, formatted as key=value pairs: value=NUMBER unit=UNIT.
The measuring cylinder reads value=3.2 unit=mL
